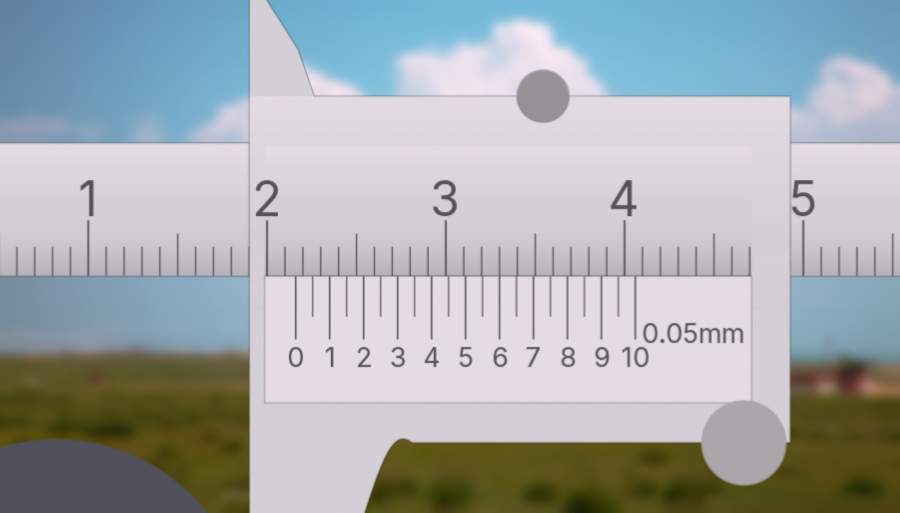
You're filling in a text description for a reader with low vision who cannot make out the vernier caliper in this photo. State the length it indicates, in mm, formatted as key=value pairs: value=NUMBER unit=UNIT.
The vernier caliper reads value=21.6 unit=mm
